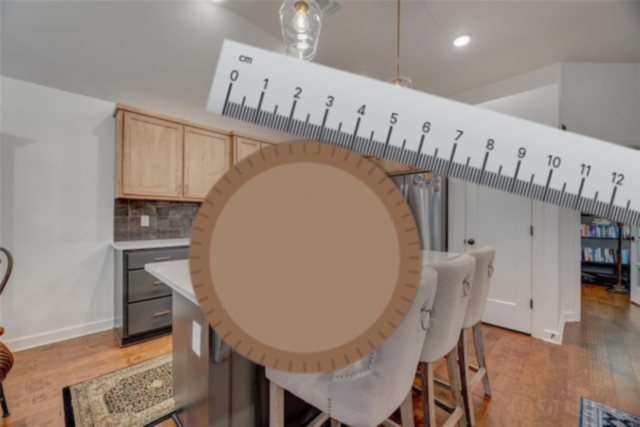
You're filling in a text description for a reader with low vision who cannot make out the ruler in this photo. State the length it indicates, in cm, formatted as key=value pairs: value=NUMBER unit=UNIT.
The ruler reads value=7 unit=cm
